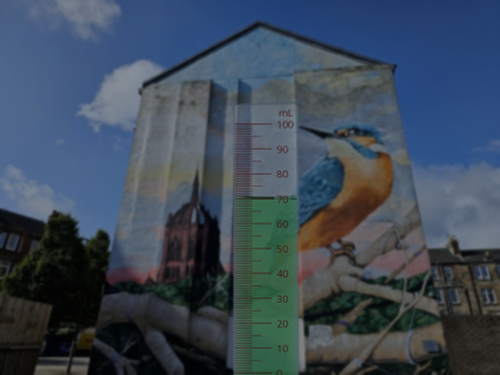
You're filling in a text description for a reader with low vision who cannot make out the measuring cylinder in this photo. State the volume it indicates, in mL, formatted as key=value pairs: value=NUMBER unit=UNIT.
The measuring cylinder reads value=70 unit=mL
